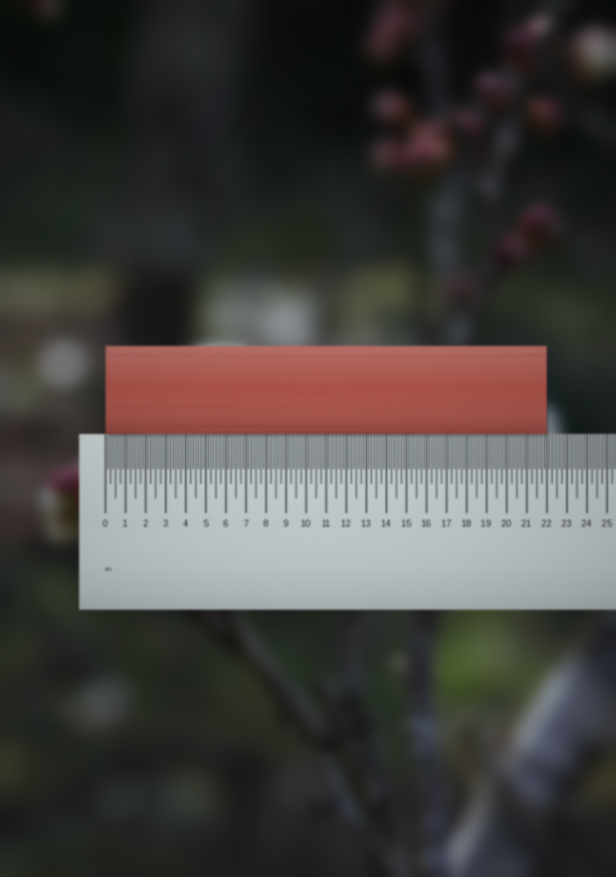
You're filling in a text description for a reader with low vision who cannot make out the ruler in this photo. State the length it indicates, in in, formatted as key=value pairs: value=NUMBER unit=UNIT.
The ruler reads value=22 unit=in
